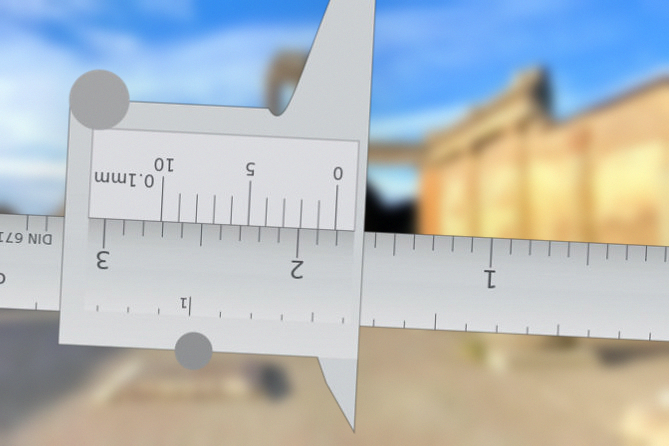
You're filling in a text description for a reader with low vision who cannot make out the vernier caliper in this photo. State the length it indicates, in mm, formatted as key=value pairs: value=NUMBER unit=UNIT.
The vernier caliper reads value=18.1 unit=mm
